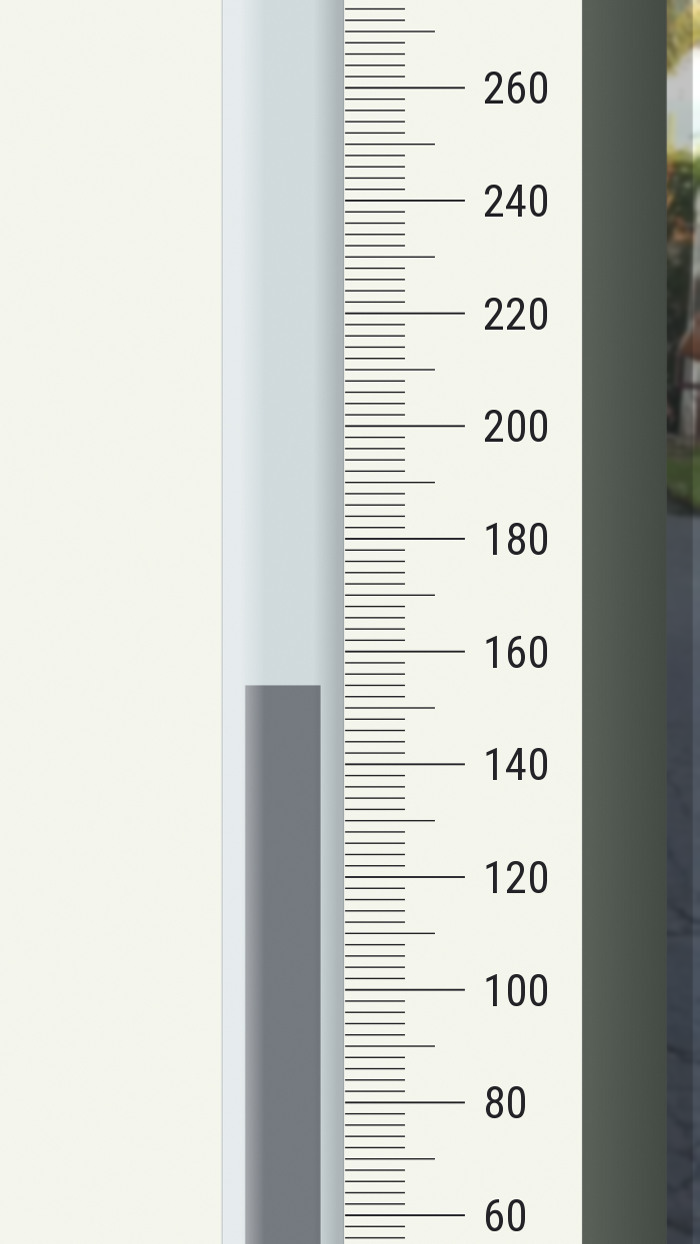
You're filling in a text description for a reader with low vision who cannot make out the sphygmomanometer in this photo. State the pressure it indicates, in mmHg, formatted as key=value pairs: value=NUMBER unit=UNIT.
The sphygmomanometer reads value=154 unit=mmHg
